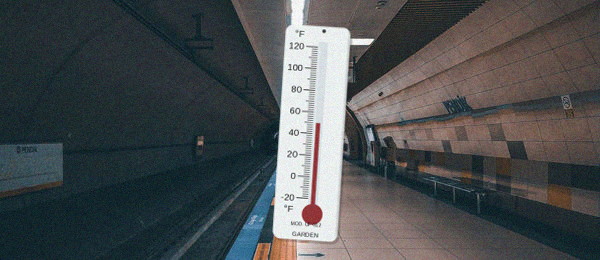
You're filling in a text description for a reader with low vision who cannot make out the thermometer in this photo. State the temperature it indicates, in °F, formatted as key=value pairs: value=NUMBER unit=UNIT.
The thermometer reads value=50 unit=°F
